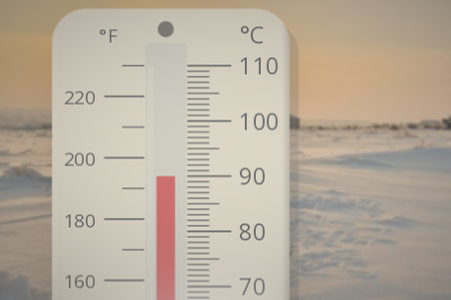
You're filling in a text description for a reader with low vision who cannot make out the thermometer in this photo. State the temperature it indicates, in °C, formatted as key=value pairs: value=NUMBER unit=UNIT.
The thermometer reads value=90 unit=°C
